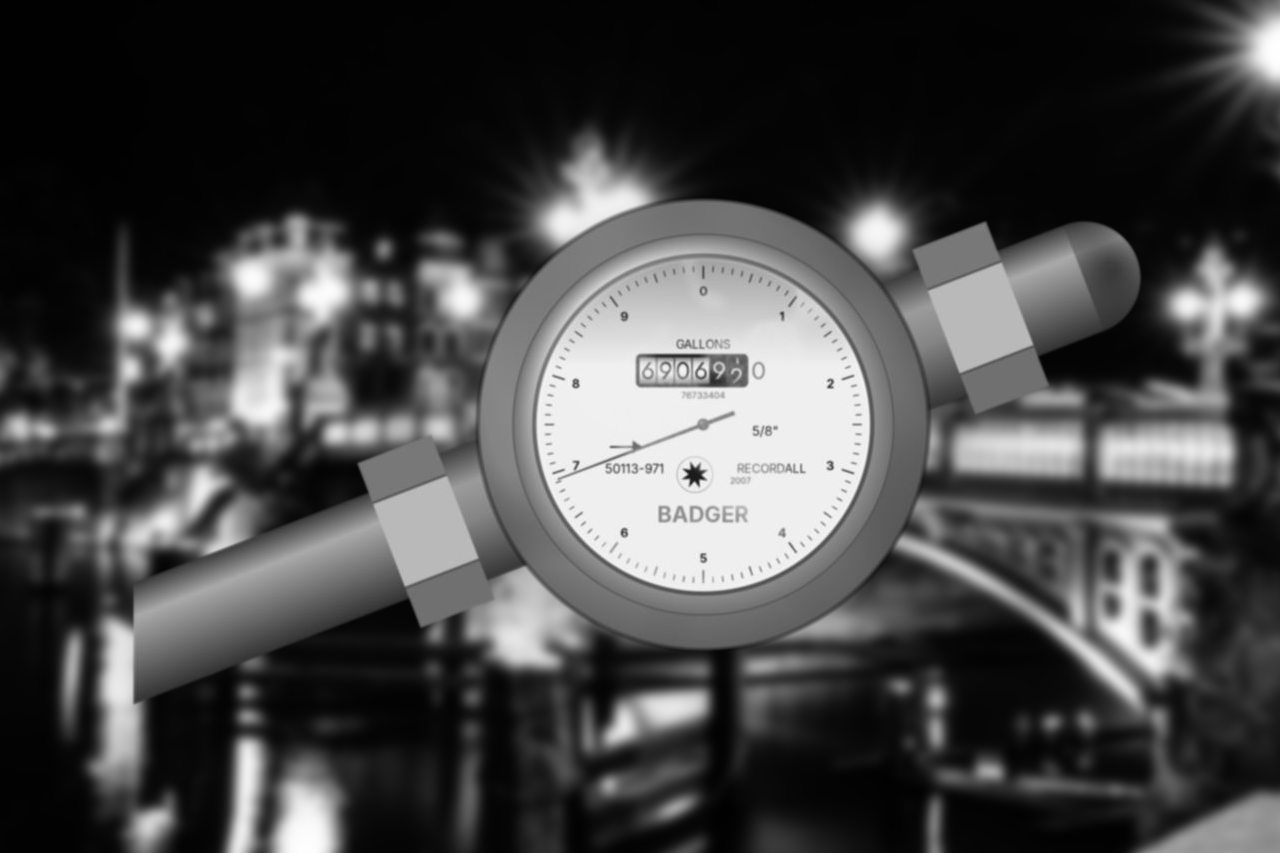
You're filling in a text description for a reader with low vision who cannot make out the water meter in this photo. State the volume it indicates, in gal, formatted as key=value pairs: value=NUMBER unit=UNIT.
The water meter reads value=6906916.9 unit=gal
